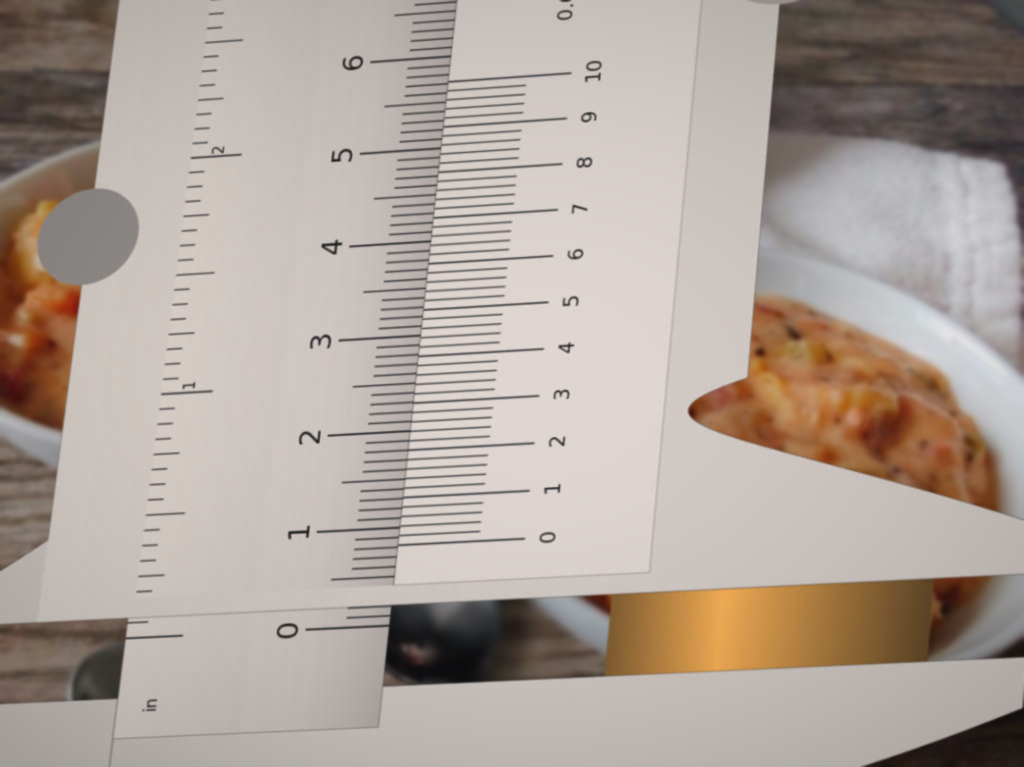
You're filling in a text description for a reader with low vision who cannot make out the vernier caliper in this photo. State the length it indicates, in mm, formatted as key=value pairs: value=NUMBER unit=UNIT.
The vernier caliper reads value=8.2 unit=mm
